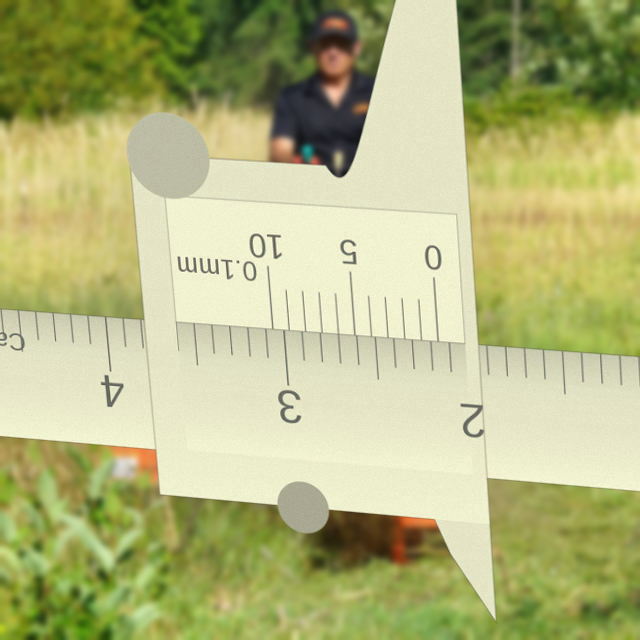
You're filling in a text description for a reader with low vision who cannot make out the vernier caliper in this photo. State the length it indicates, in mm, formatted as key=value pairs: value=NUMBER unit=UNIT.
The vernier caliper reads value=21.6 unit=mm
